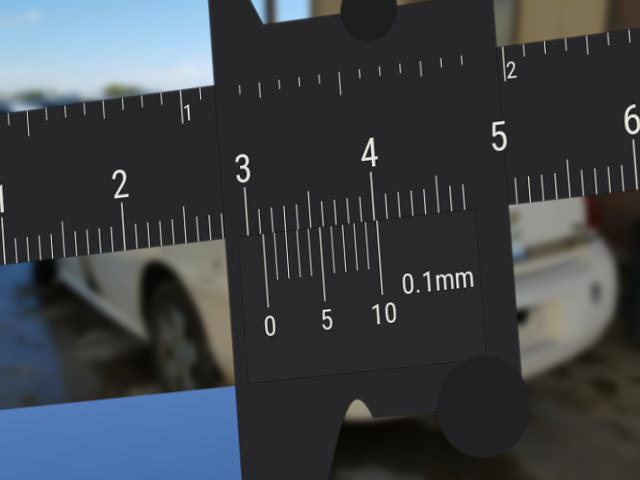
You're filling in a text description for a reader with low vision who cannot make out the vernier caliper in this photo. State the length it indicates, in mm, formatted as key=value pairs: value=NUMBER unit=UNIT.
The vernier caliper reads value=31.2 unit=mm
